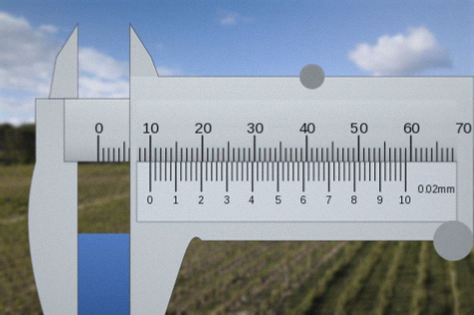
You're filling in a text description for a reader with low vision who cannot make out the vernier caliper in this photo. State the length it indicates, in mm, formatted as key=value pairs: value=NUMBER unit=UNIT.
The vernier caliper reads value=10.0 unit=mm
